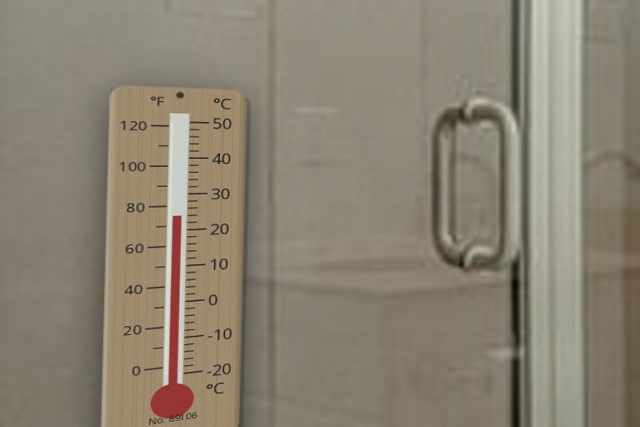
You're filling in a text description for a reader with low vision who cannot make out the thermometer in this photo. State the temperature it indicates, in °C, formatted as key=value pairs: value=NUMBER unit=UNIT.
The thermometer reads value=24 unit=°C
